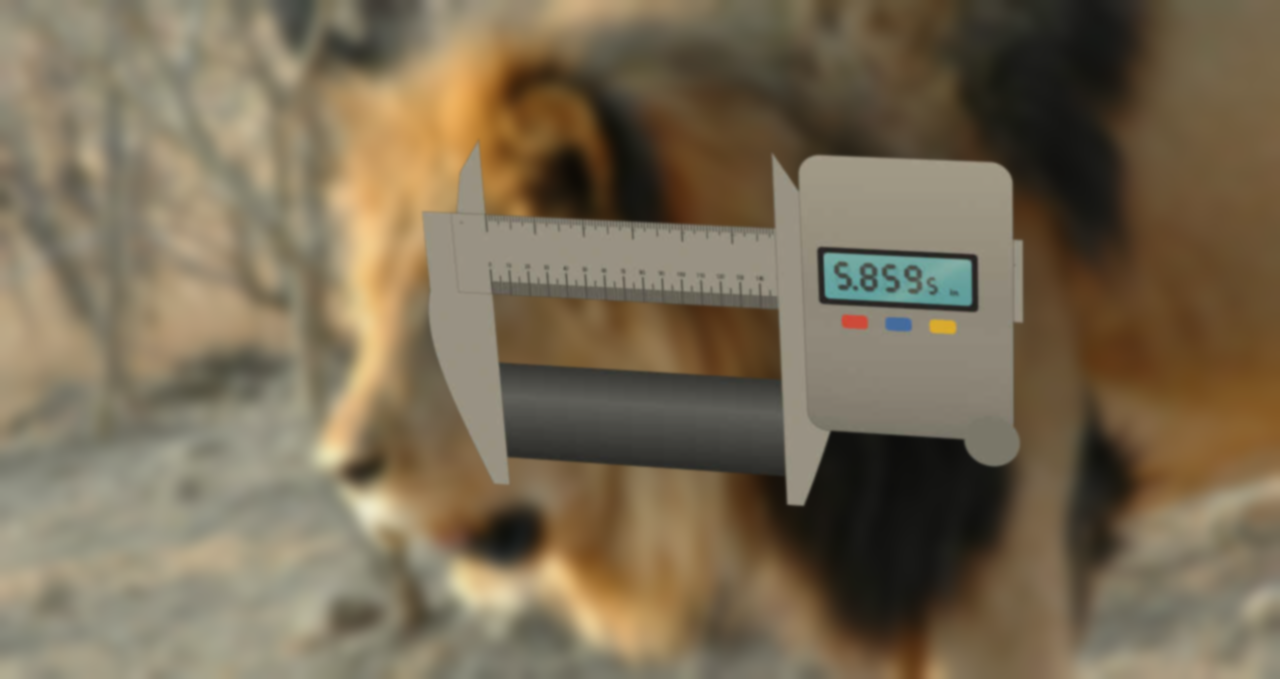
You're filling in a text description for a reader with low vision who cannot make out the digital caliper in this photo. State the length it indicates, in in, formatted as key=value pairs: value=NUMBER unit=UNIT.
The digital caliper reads value=5.8595 unit=in
